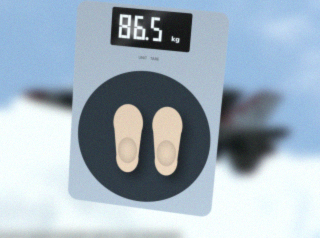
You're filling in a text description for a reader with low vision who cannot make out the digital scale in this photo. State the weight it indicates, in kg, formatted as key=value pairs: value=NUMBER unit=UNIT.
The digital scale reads value=86.5 unit=kg
